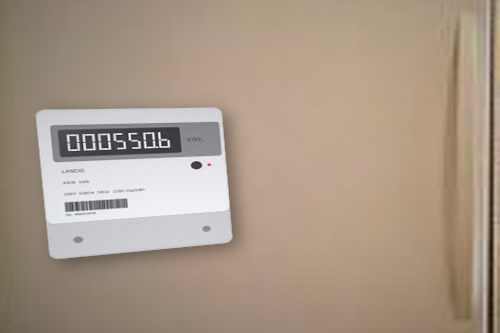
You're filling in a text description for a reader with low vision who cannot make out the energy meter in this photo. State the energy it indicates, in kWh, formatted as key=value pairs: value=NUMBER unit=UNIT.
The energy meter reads value=550.6 unit=kWh
